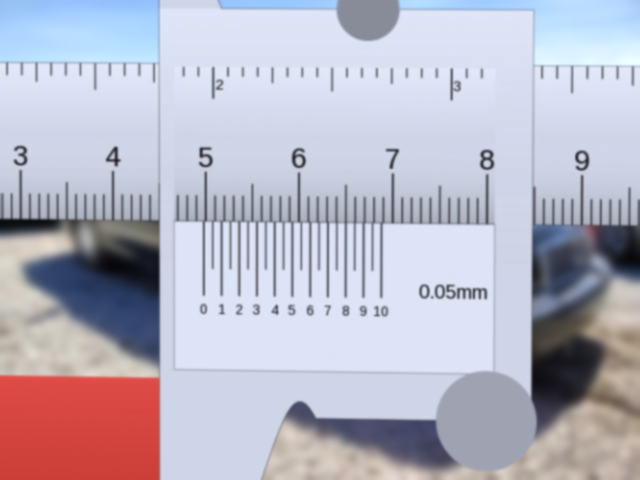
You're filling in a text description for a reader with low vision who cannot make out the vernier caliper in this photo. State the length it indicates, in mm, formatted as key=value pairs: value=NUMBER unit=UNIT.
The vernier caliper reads value=49.8 unit=mm
